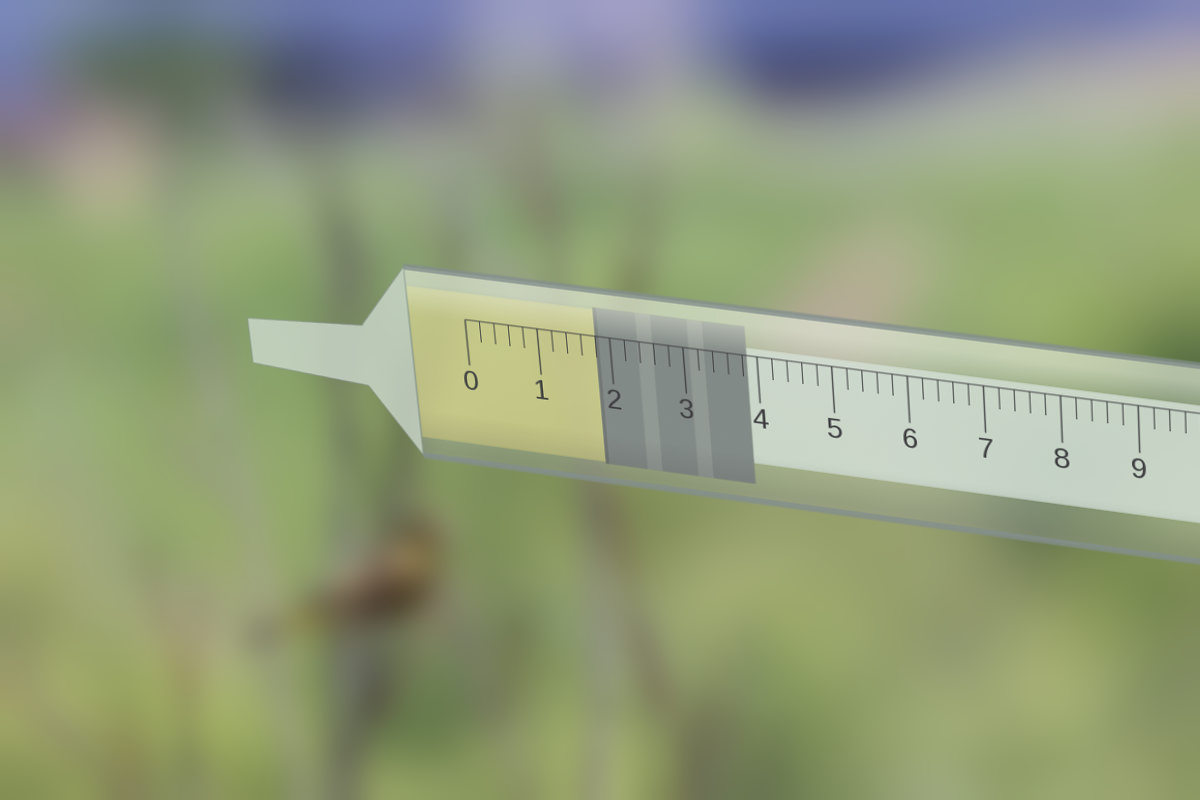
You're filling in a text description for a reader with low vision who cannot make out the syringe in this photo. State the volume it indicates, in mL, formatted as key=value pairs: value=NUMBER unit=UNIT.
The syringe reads value=1.8 unit=mL
